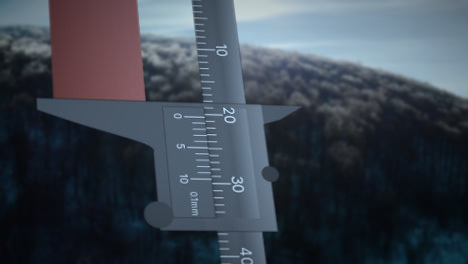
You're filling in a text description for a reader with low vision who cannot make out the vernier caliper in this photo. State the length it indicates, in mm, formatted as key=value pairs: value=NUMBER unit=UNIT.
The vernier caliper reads value=20.4 unit=mm
